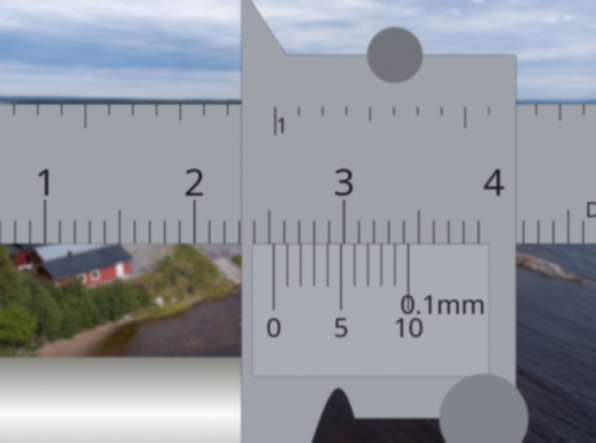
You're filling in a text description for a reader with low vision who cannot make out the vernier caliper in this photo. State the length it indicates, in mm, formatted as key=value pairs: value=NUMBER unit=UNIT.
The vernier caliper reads value=25.3 unit=mm
